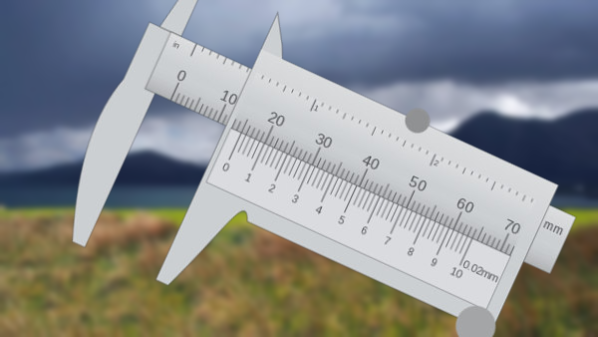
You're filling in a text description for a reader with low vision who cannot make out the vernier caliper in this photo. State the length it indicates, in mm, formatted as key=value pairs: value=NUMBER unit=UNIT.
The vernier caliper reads value=15.0 unit=mm
